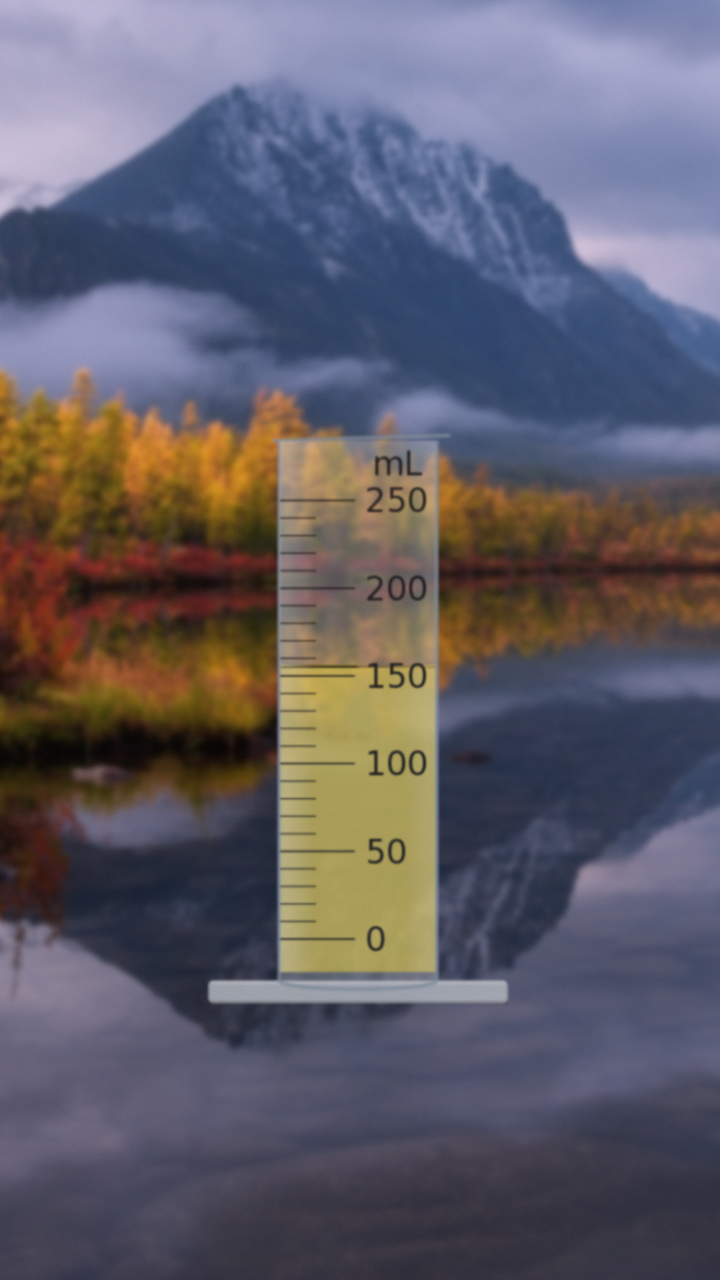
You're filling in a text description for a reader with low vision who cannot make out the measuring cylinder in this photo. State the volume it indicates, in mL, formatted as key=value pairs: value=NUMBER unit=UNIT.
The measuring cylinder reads value=155 unit=mL
